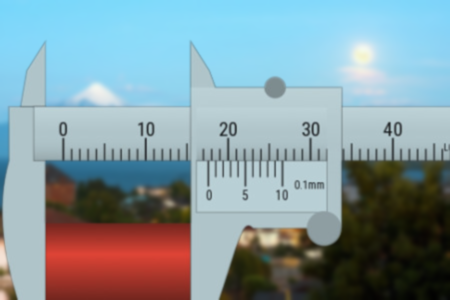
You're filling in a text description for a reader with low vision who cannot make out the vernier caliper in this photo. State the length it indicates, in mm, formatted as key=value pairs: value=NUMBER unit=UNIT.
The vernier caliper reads value=17.6 unit=mm
